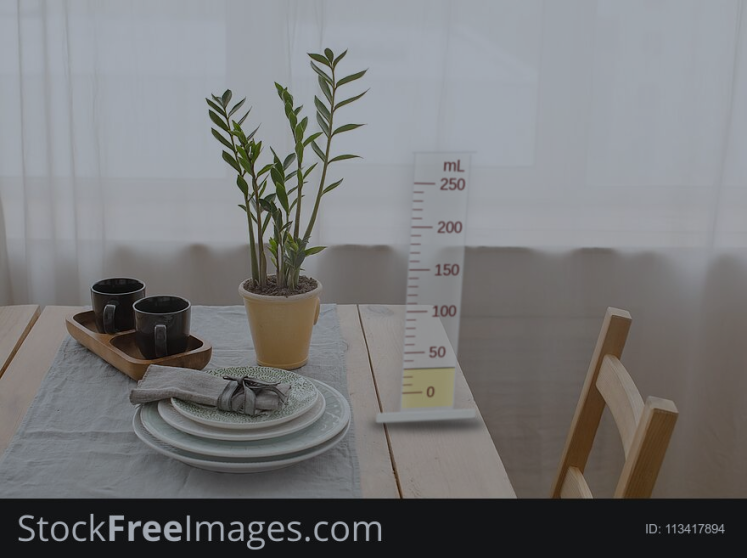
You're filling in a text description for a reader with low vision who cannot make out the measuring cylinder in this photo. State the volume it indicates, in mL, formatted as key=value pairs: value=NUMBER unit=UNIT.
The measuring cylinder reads value=30 unit=mL
